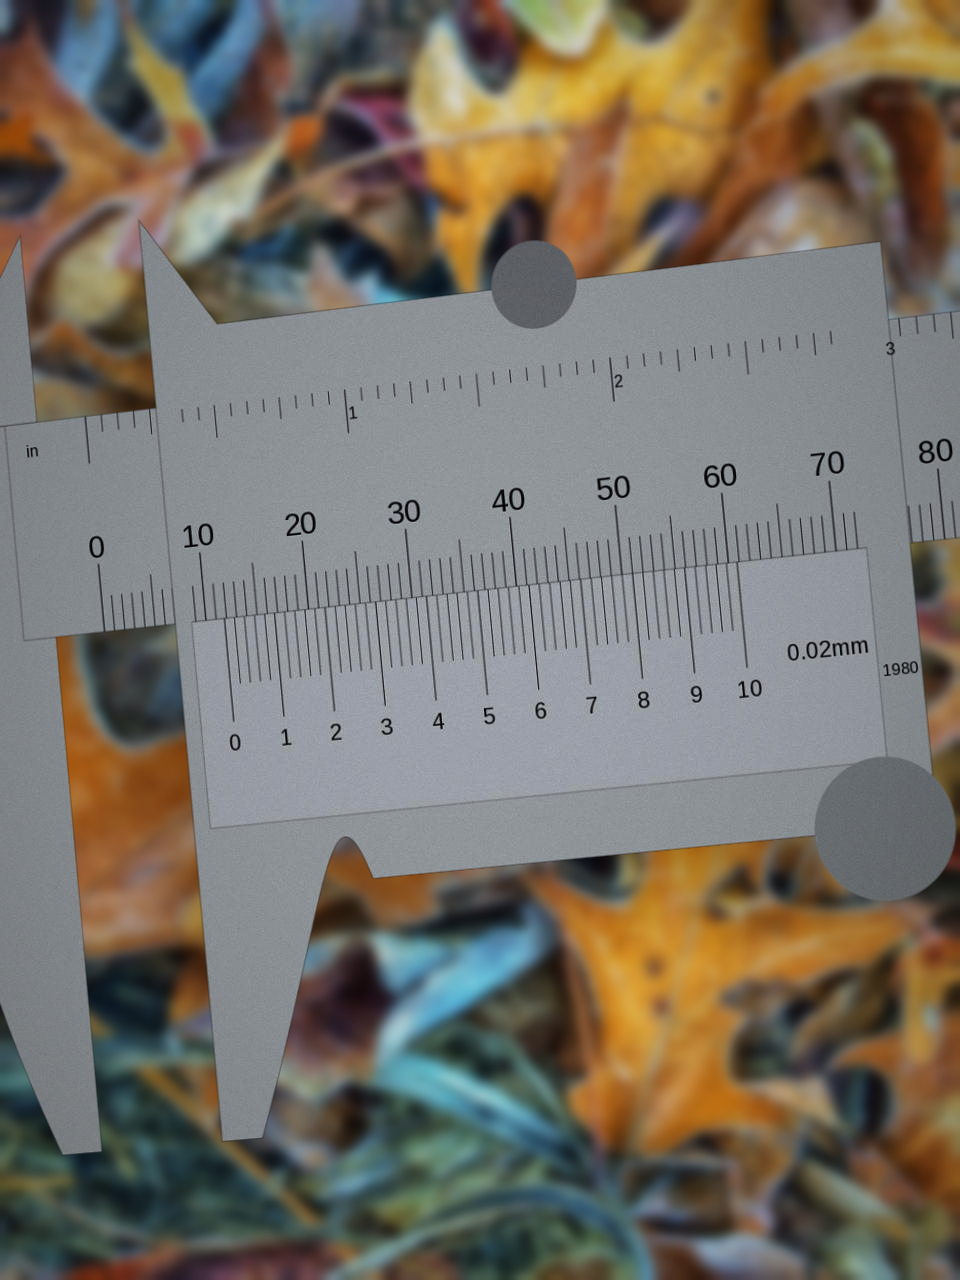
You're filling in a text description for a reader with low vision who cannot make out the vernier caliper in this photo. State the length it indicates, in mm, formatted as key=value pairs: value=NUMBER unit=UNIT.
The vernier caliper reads value=11.8 unit=mm
